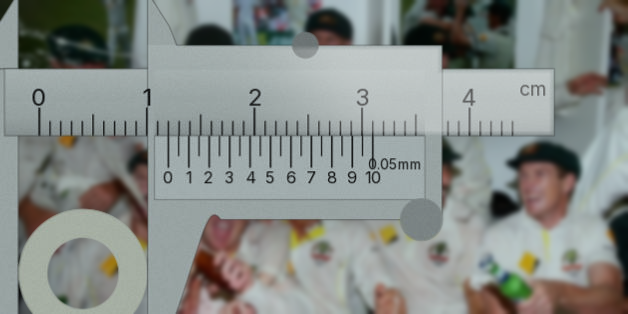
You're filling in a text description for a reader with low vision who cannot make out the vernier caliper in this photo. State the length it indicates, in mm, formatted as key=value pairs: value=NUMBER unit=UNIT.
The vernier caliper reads value=12.0 unit=mm
